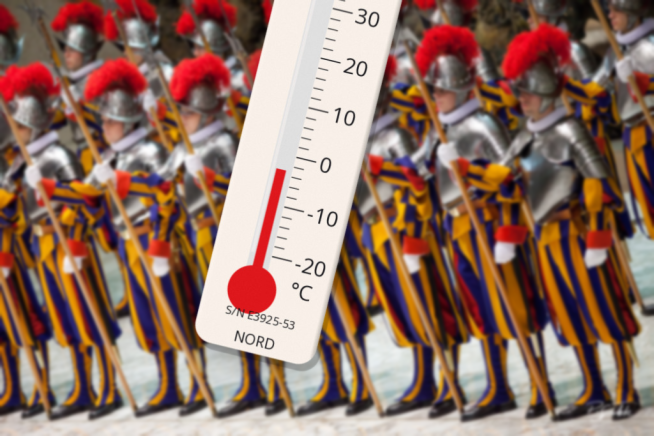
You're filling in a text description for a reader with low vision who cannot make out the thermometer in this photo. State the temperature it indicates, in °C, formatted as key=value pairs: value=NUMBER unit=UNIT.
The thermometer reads value=-3 unit=°C
